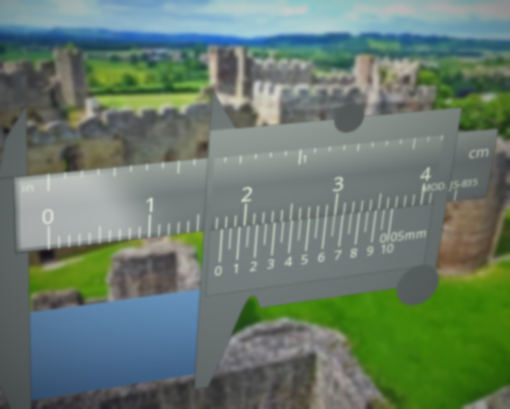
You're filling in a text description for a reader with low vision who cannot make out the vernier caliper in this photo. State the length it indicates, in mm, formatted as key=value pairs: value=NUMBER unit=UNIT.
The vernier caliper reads value=17.6 unit=mm
